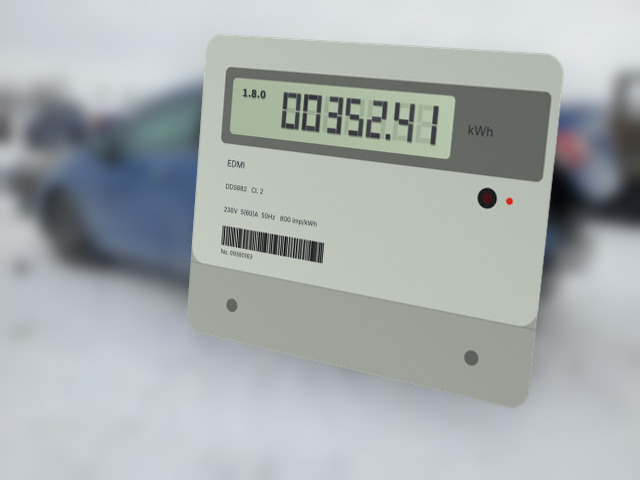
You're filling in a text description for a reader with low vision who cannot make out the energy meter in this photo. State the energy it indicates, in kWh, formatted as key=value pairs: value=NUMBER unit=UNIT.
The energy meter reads value=352.41 unit=kWh
